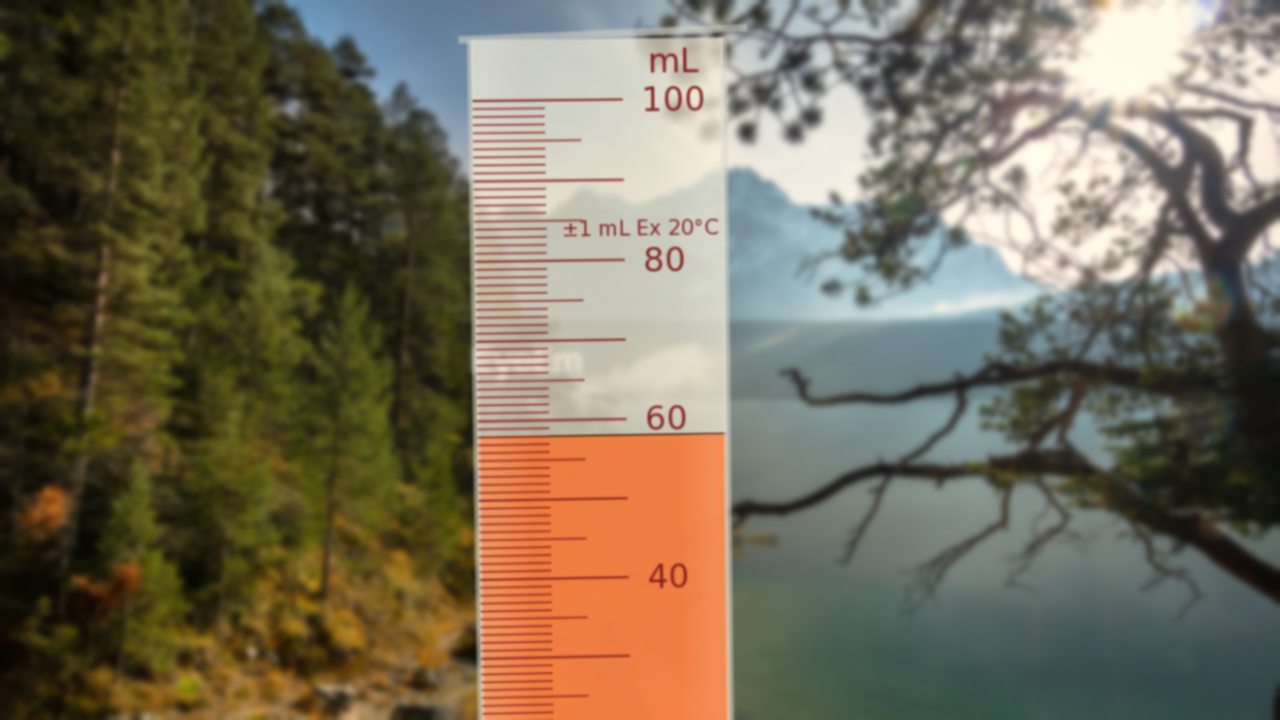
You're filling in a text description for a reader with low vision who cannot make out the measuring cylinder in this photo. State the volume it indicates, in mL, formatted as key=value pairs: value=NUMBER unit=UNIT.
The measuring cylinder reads value=58 unit=mL
